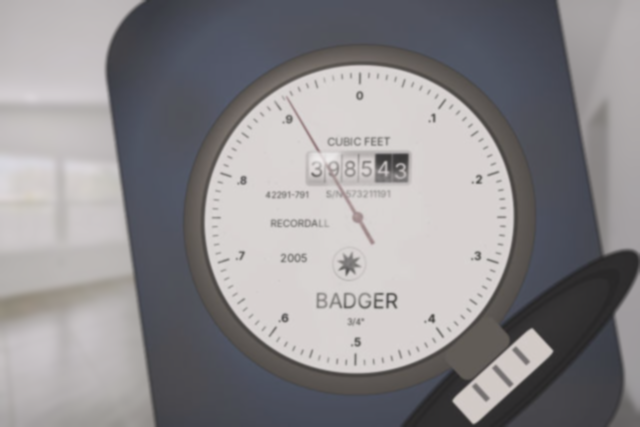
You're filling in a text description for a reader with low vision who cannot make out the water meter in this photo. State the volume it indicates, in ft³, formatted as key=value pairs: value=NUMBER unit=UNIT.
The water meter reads value=398542.91 unit=ft³
